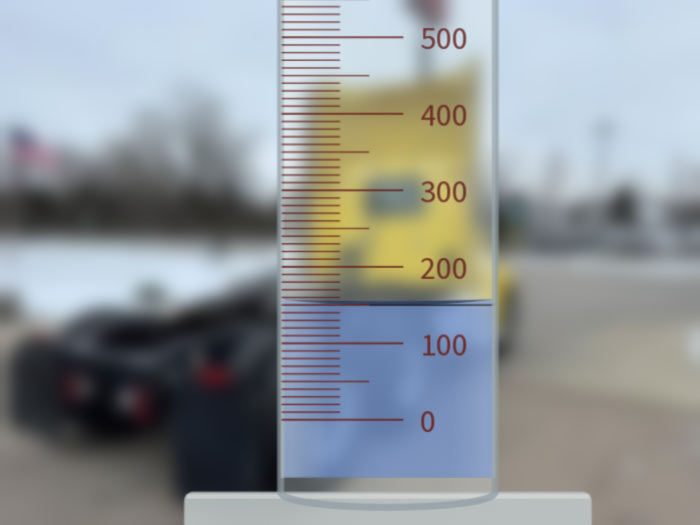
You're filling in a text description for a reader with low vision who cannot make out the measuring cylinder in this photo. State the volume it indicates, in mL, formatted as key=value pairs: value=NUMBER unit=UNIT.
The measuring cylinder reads value=150 unit=mL
